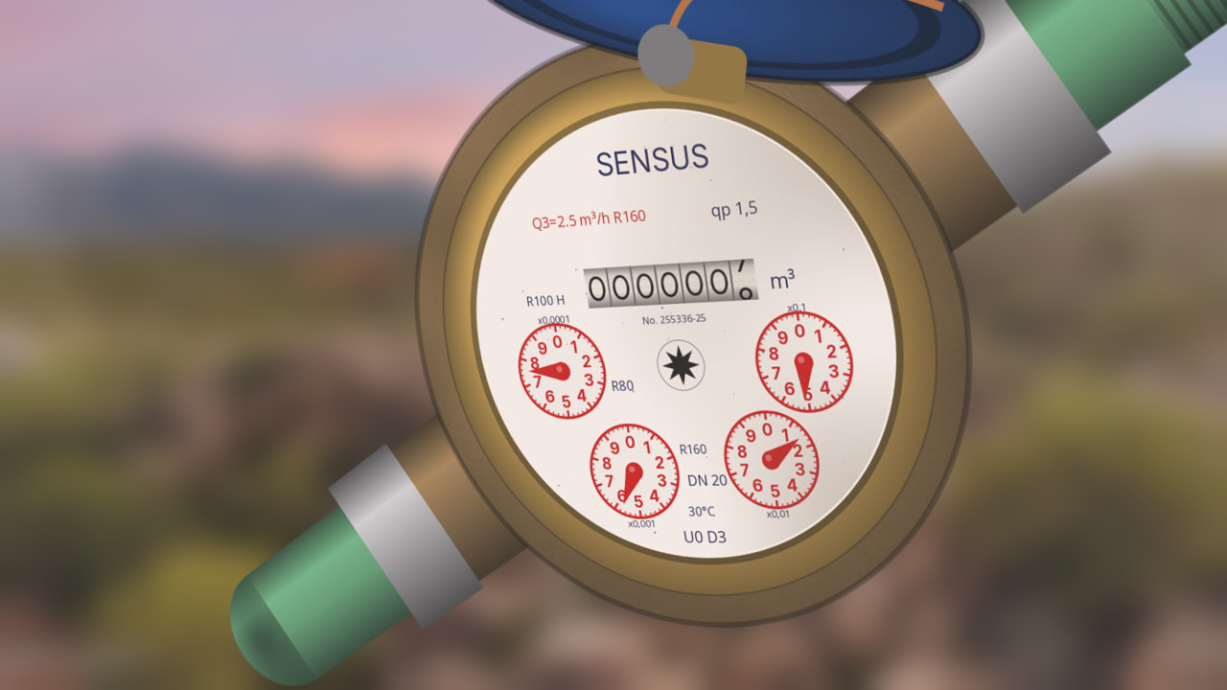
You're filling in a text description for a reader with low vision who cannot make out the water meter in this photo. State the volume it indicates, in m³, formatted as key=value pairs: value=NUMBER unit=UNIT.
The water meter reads value=7.5157 unit=m³
